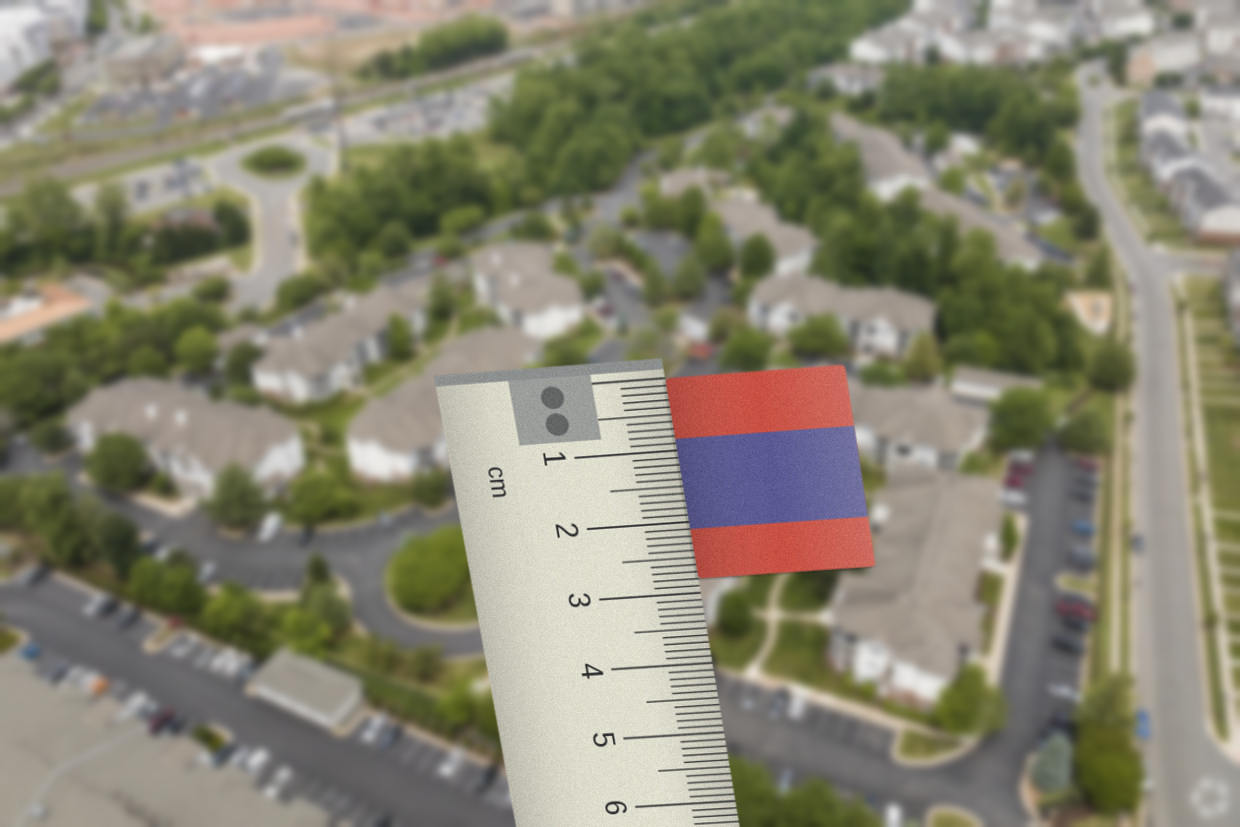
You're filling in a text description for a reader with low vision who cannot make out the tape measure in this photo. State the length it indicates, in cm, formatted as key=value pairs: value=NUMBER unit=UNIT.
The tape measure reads value=2.8 unit=cm
